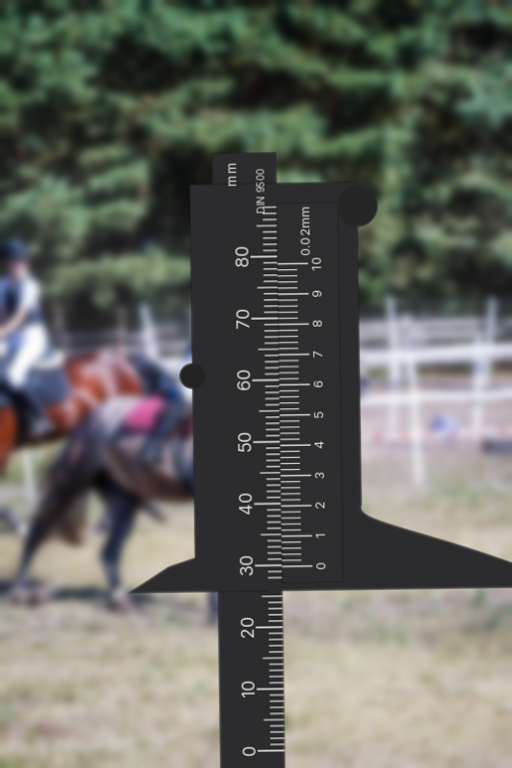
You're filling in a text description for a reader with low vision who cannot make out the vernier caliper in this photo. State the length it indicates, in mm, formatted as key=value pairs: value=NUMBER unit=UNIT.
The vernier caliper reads value=29.8 unit=mm
